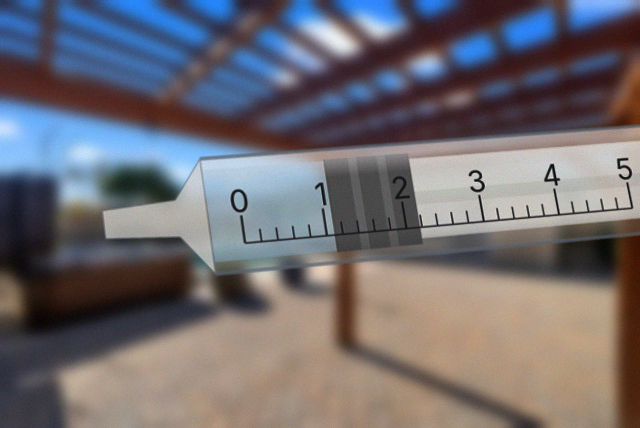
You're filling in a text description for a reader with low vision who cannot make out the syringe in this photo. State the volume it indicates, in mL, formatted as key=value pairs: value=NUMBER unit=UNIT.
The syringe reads value=1.1 unit=mL
